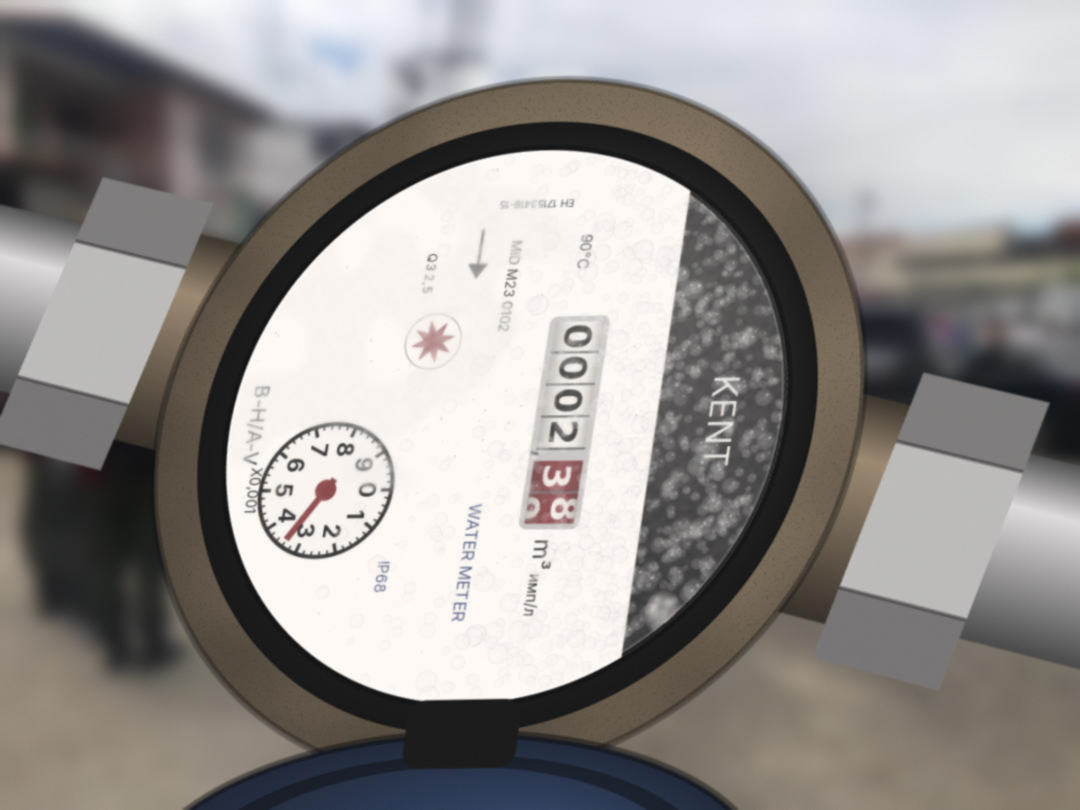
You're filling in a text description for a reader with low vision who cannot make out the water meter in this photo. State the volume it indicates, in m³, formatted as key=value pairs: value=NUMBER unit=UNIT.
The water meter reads value=2.383 unit=m³
